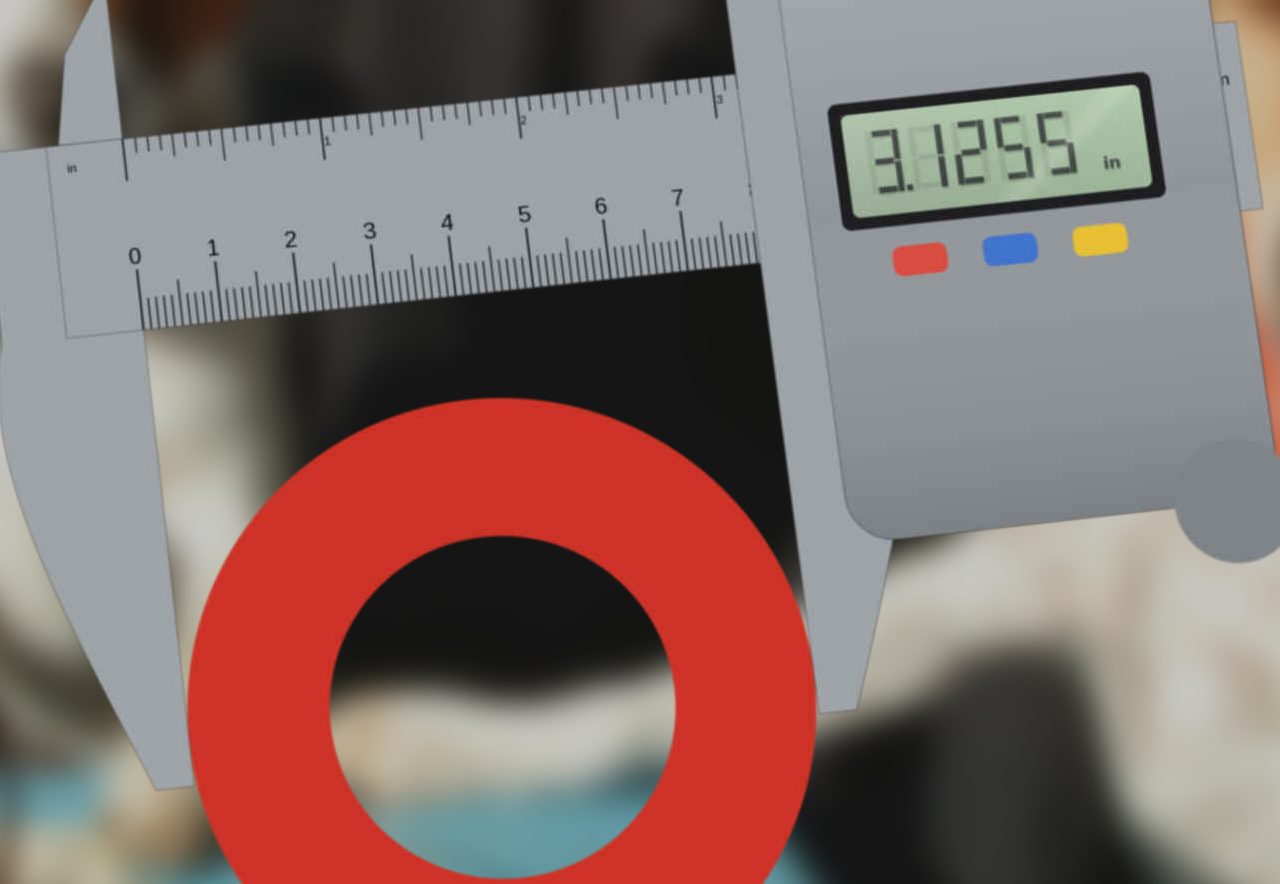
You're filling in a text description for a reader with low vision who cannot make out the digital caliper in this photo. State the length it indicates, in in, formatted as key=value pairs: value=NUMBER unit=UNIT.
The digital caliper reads value=3.1255 unit=in
